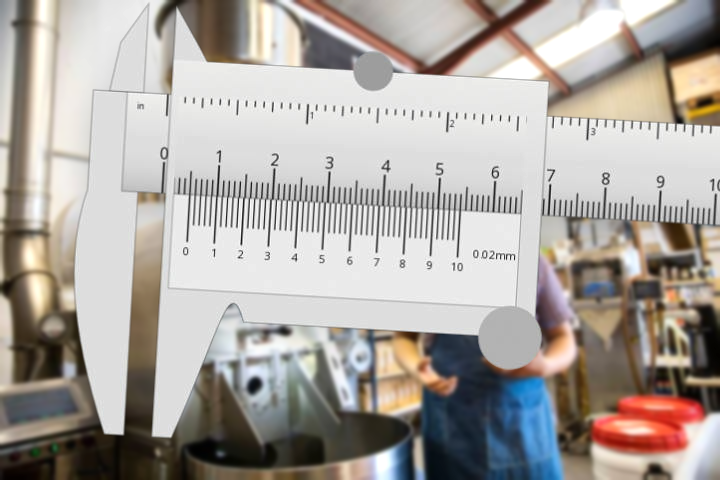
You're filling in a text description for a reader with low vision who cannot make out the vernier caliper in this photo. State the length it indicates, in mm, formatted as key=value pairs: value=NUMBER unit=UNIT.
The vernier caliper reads value=5.0 unit=mm
